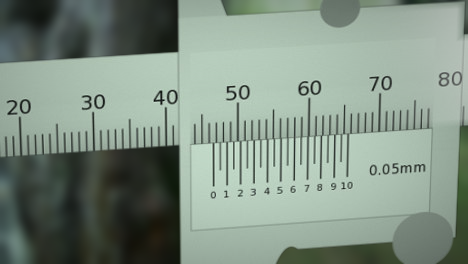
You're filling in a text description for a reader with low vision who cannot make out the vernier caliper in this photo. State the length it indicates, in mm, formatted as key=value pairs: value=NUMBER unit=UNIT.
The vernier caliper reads value=46.6 unit=mm
